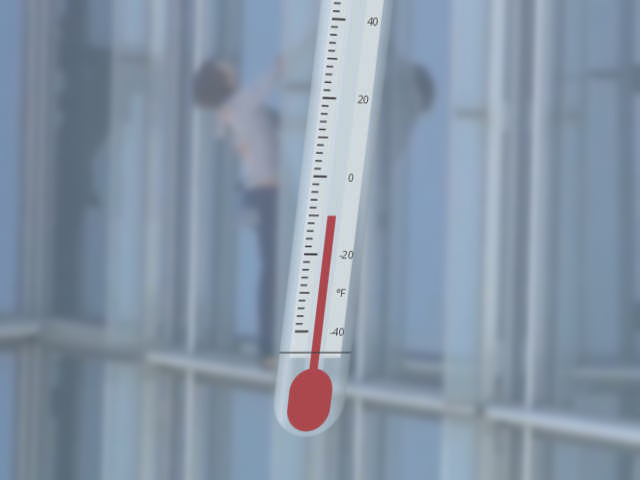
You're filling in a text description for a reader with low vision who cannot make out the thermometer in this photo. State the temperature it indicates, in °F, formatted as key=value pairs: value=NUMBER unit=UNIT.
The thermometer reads value=-10 unit=°F
